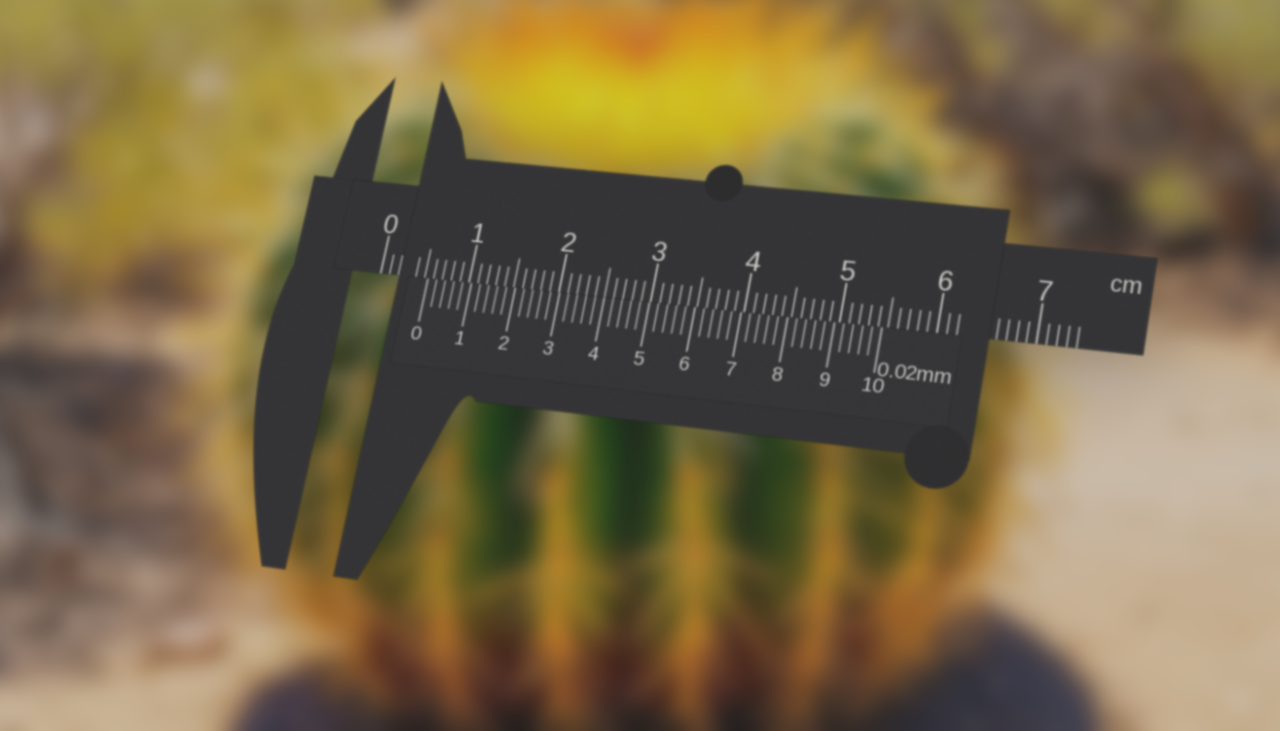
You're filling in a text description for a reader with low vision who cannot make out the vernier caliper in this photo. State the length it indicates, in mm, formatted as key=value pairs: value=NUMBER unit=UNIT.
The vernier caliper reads value=5.4 unit=mm
